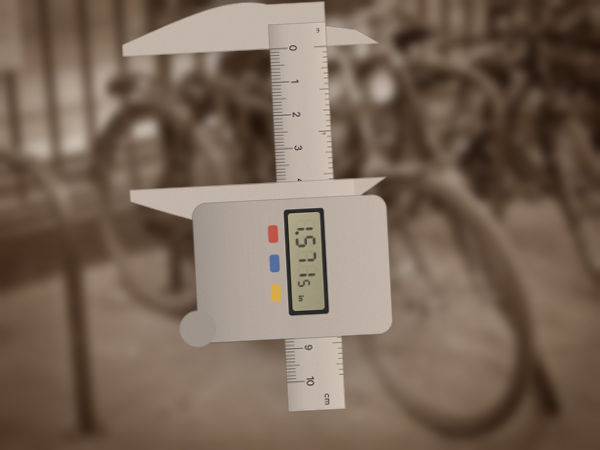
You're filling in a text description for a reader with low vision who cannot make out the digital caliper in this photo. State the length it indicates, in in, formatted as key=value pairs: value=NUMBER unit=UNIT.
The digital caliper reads value=1.5715 unit=in
